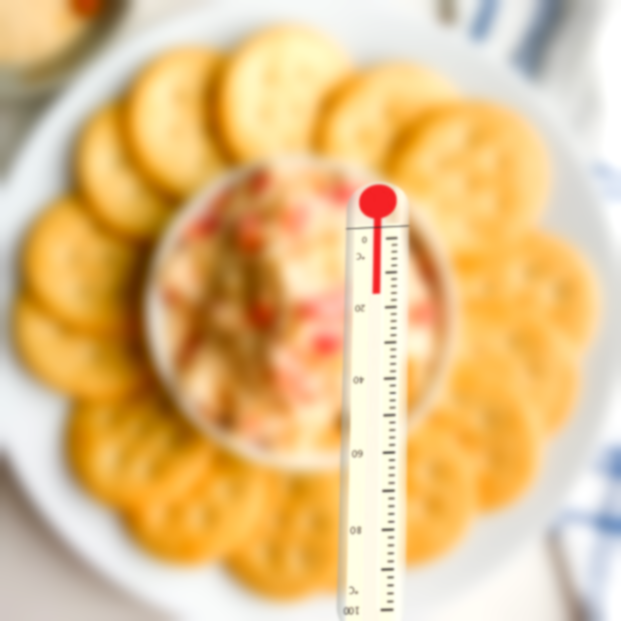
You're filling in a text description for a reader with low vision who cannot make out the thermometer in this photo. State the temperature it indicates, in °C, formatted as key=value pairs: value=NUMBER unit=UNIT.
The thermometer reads value=16 unit=°C
